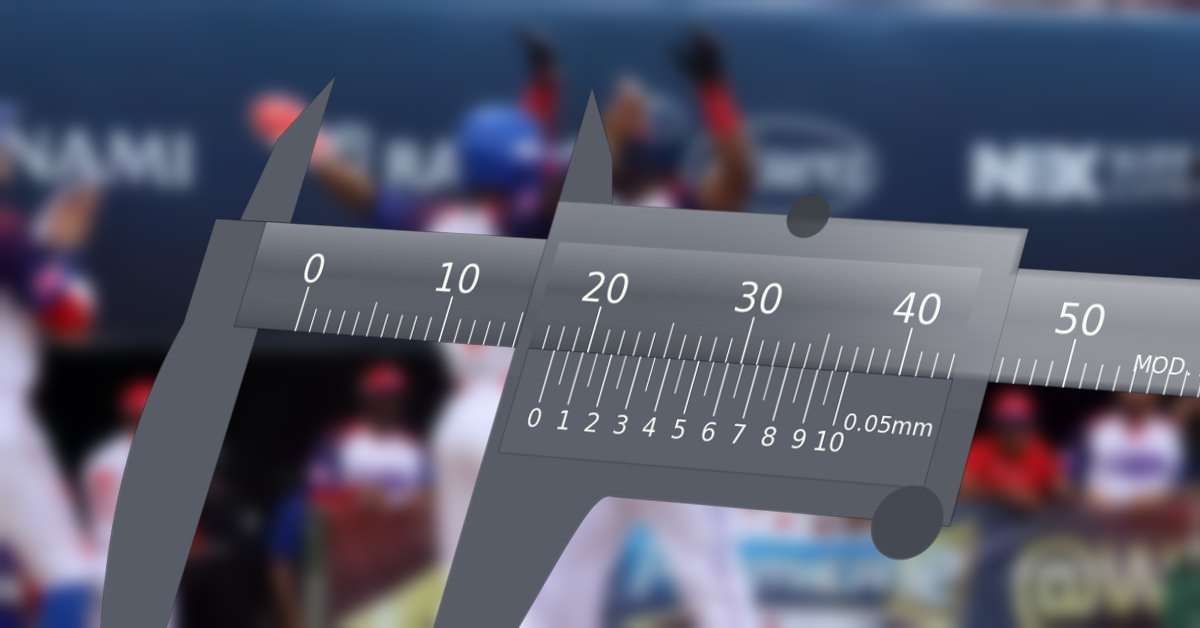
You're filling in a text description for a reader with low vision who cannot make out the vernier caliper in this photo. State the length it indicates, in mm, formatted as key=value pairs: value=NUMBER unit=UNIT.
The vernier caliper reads value=17.8 unit=mm
